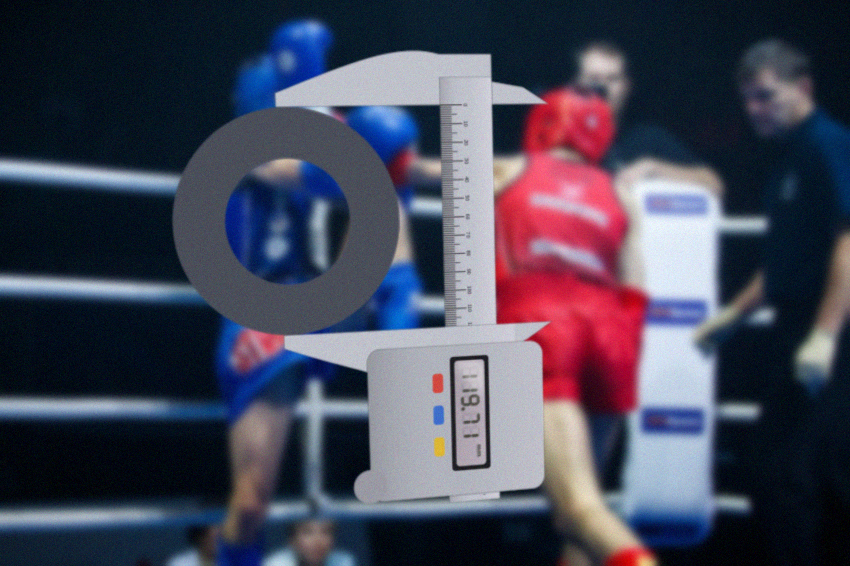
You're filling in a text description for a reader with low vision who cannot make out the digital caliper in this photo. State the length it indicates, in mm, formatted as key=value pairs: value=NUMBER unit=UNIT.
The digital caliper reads value=119.71 unit=mm
